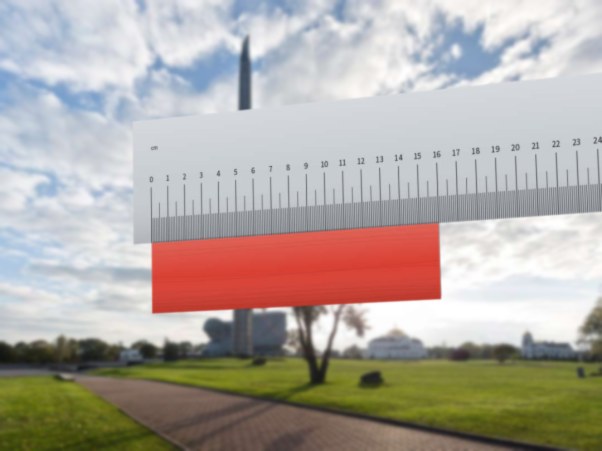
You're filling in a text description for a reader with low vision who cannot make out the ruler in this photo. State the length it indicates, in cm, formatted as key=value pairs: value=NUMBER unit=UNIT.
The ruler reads value=16 unit=cm
